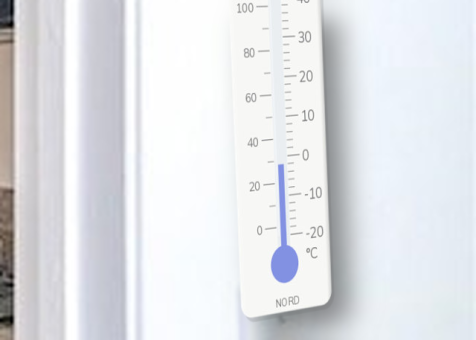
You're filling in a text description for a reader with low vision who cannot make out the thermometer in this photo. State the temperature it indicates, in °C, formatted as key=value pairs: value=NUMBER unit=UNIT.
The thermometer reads value=-2 unit=°C
